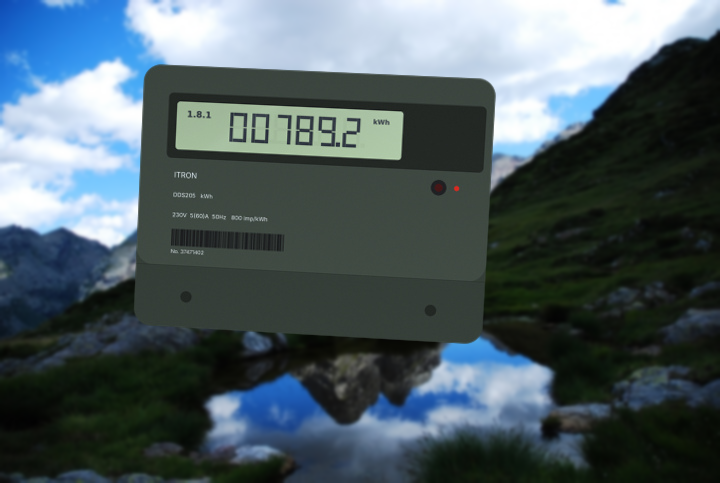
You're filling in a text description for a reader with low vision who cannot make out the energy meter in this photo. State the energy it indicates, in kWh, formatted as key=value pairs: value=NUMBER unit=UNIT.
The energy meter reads value=789.2 unit=kWh
